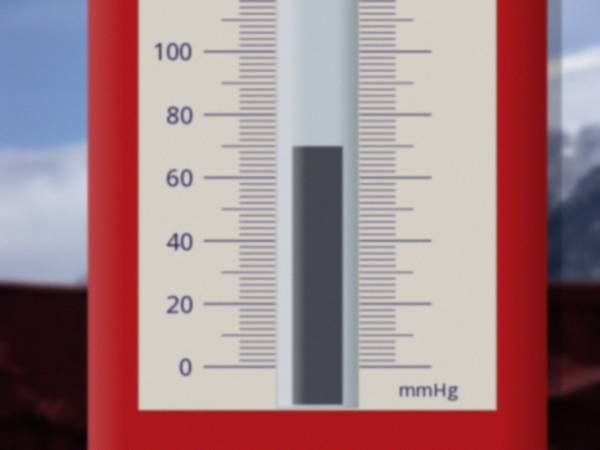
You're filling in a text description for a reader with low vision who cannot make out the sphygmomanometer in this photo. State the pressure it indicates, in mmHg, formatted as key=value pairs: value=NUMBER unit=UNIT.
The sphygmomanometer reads value=70 unit=mmHg
